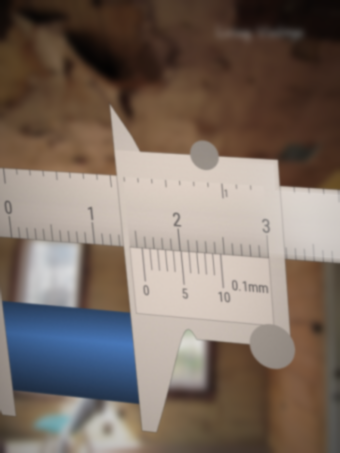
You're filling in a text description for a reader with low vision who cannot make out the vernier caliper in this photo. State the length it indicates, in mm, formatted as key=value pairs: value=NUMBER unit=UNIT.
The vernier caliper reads value=15.6 unit=mm
